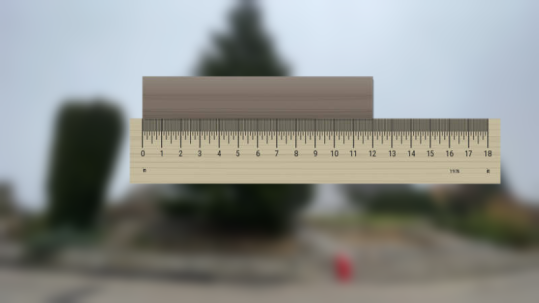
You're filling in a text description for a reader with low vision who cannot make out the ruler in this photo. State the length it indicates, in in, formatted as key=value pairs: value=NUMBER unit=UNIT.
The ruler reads value=12 unit=in
